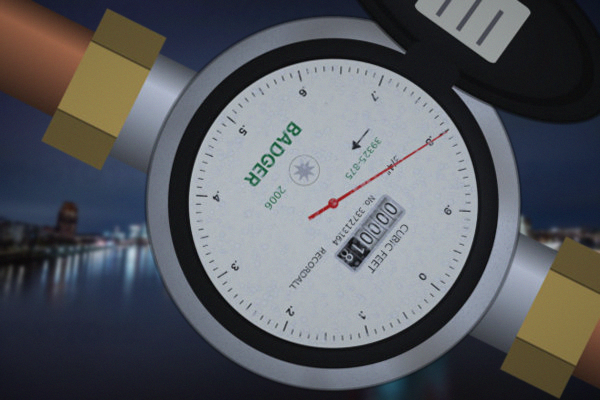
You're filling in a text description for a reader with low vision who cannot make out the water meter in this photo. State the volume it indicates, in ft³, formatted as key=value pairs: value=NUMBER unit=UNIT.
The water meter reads value=17.80 unit=ft³
